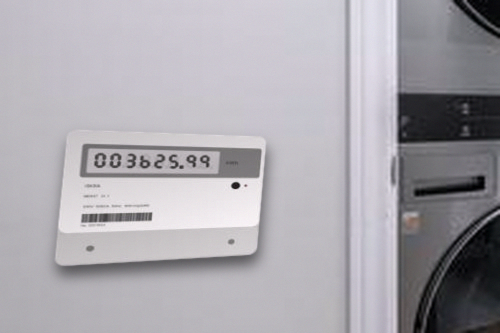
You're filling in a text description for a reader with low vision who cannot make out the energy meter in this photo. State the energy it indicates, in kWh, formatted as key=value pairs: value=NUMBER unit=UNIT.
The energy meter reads value=3625.99 unit=kWh
